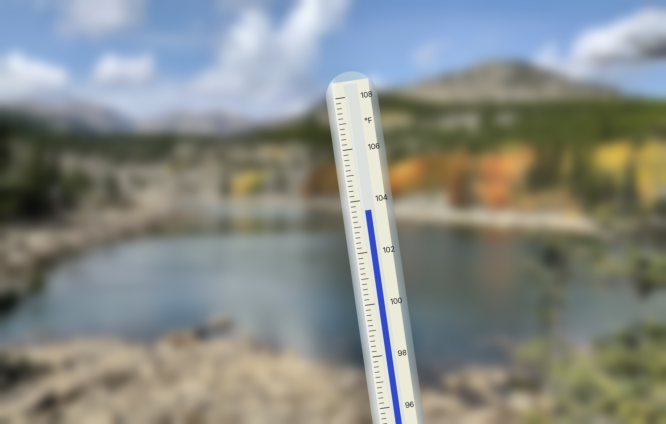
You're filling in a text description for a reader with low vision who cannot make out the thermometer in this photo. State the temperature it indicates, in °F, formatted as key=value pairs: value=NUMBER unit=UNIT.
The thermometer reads value=103.6 unit=°F
